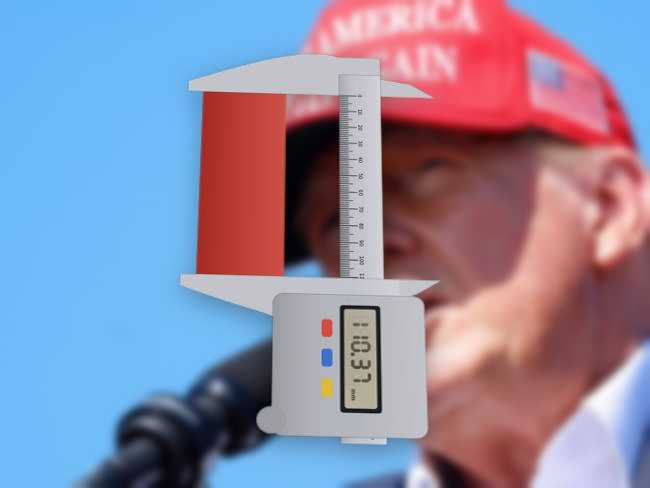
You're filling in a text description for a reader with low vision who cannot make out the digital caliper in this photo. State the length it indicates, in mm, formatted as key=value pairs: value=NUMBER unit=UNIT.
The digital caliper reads value=110.37 unit=mm
